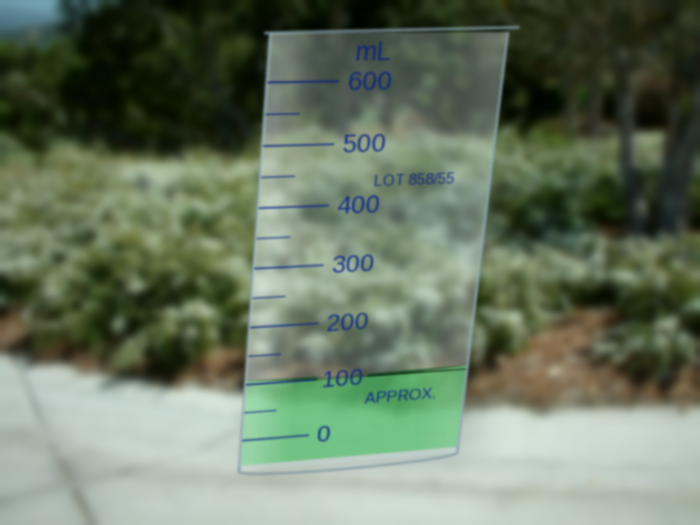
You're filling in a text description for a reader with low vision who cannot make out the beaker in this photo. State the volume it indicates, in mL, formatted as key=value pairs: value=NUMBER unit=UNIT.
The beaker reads value=100 unit=mL
